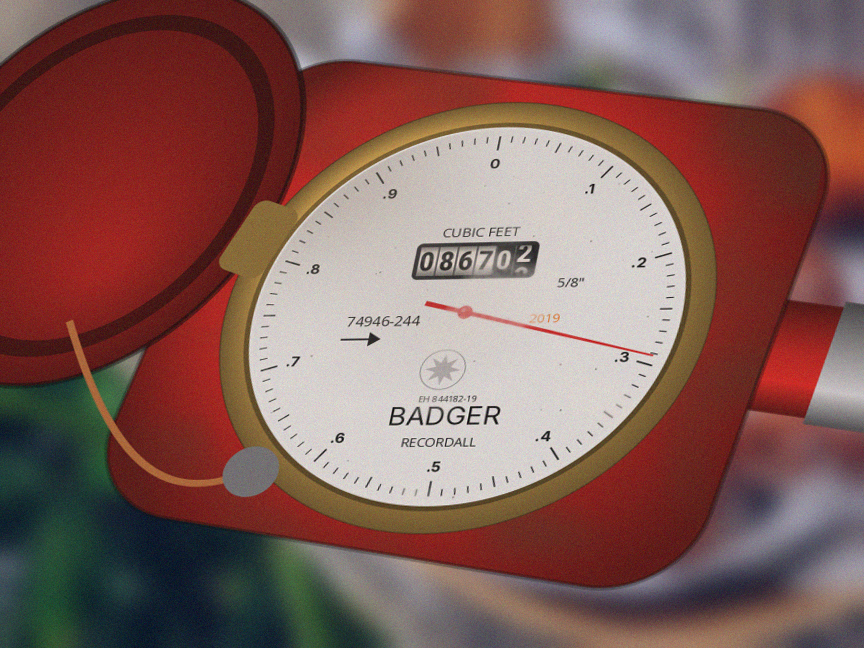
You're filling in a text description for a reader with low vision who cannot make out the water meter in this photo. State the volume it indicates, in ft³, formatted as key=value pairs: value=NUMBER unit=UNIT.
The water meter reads value=86702.29 unit=ft³
